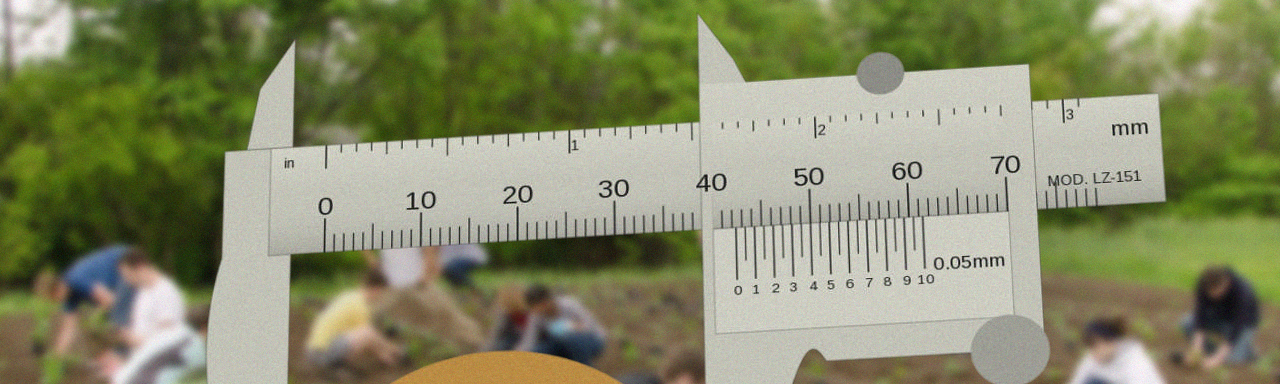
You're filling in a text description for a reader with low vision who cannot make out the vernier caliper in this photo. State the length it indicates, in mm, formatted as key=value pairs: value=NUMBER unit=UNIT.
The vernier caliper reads value=42.4 unit=mm
